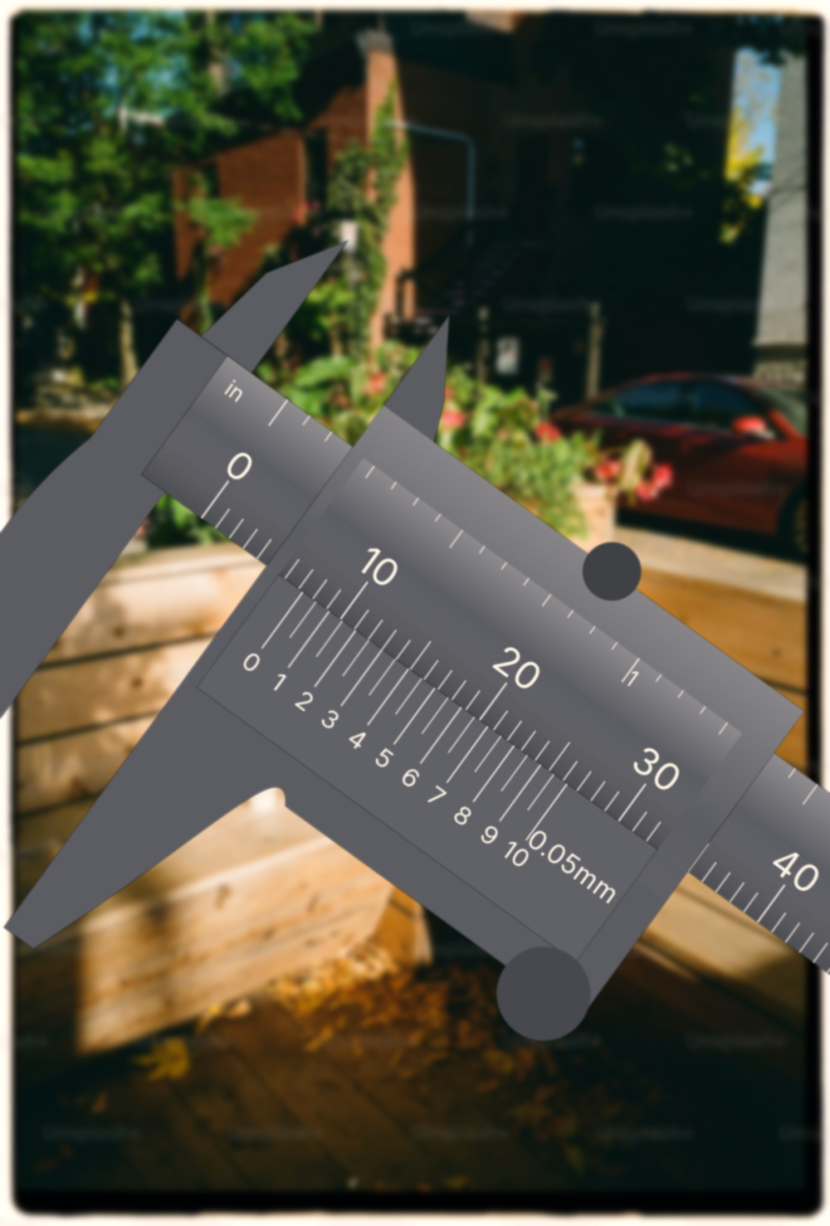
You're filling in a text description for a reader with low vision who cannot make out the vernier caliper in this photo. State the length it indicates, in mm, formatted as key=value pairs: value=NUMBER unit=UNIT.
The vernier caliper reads value=7.3 unit=mm
